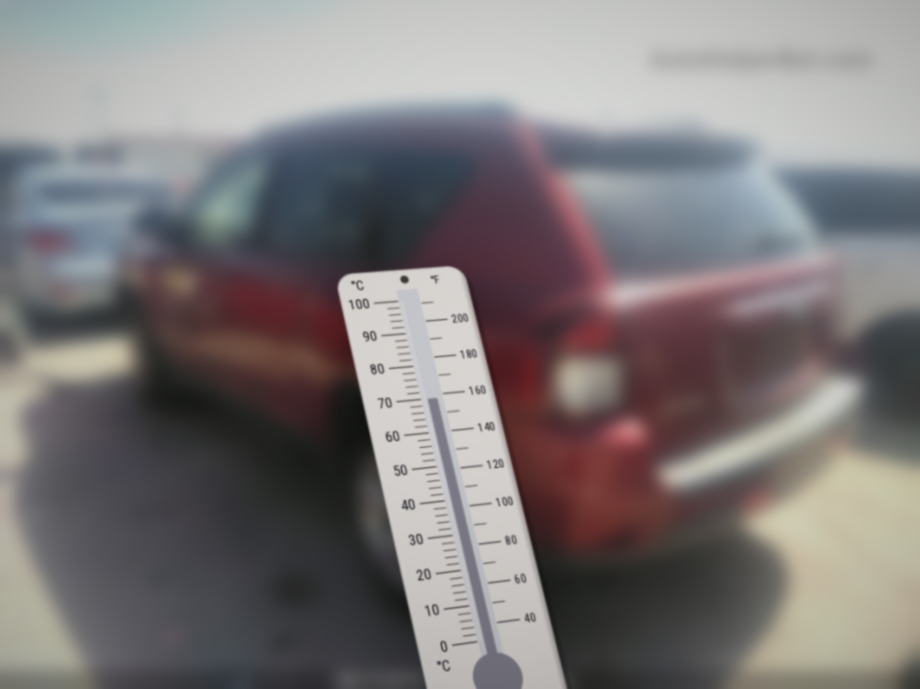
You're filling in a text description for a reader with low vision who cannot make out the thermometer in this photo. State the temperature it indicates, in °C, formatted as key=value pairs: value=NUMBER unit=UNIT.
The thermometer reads value=70 unit=°C
